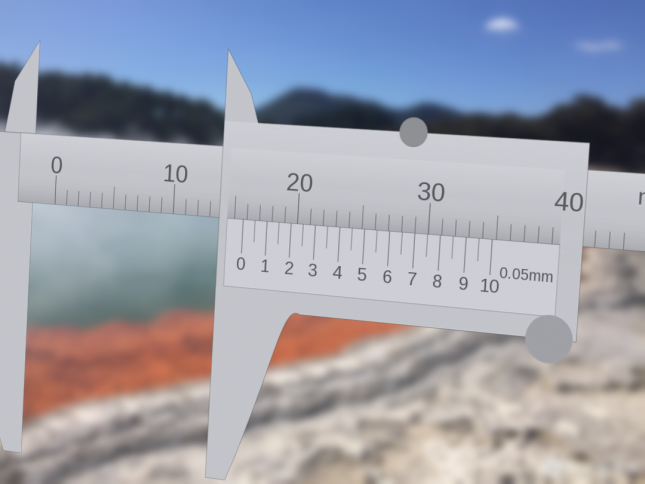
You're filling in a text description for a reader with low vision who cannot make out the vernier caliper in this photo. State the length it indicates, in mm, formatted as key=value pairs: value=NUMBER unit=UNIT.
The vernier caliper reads value=15.7 unit=mm
